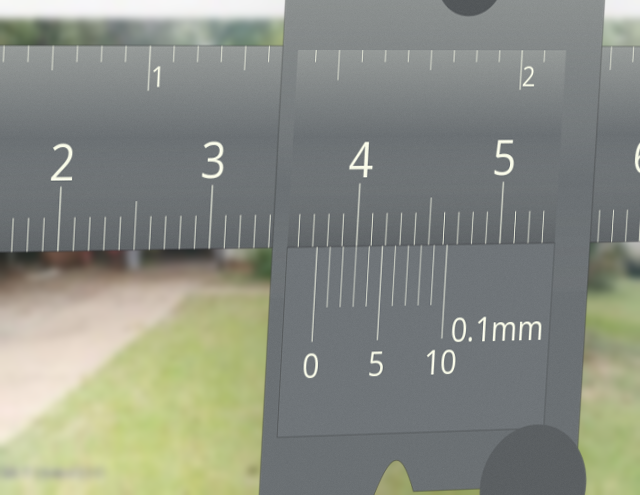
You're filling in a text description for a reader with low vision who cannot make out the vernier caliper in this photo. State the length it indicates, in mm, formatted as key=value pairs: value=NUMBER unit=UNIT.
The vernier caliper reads value=37.3 unit=mm
